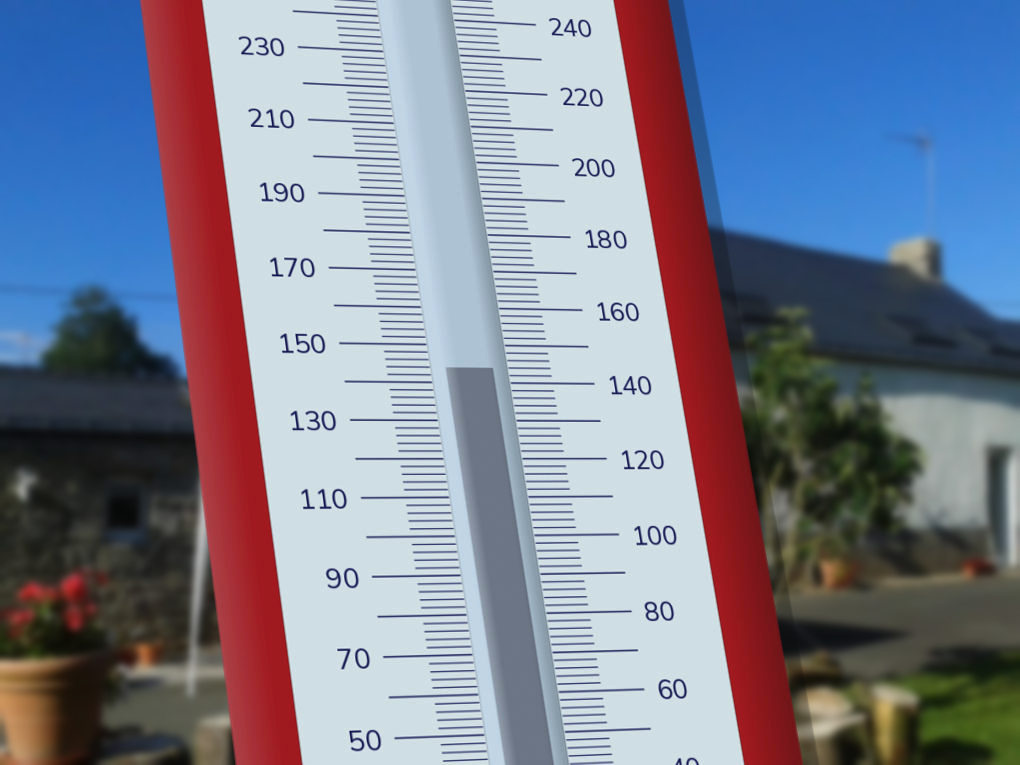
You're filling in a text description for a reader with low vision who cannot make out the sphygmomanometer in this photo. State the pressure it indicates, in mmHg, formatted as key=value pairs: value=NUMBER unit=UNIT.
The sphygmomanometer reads value=144 unit=mmHg
